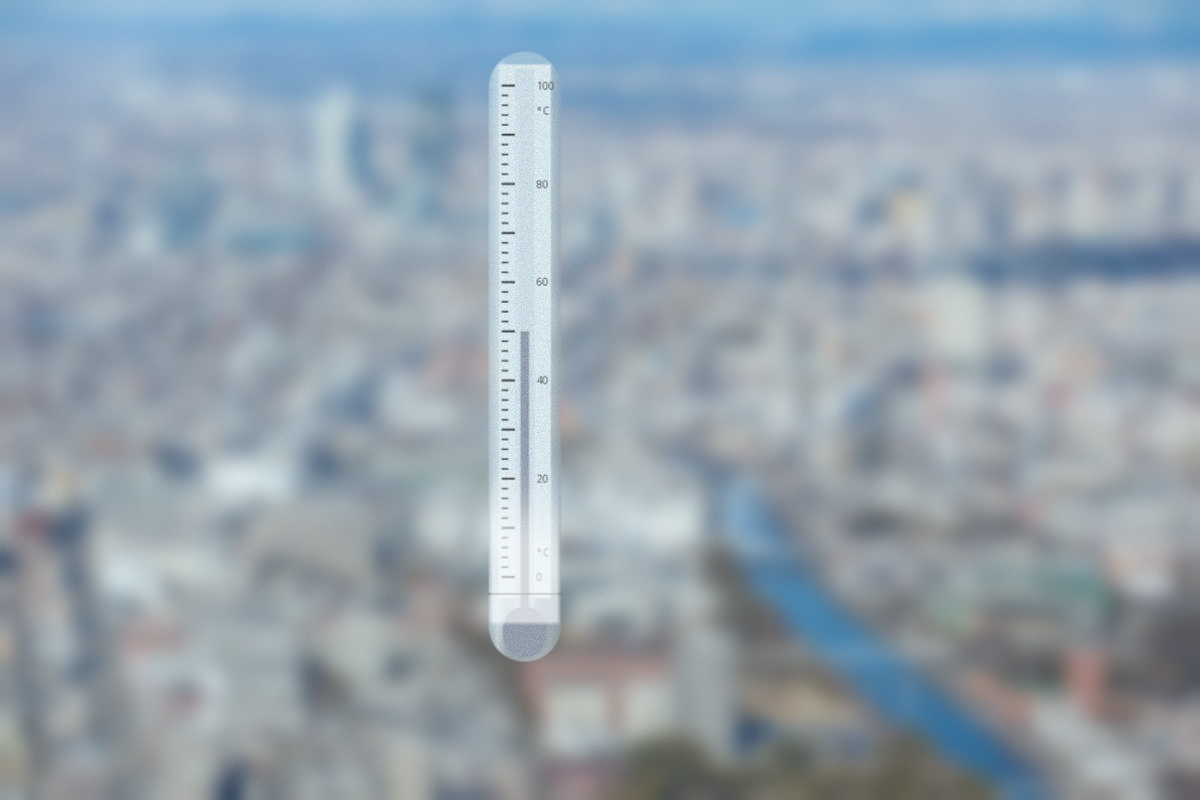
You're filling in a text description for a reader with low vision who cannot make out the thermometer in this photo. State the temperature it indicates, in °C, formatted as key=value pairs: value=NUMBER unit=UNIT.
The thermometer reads value=50 unit=°C
